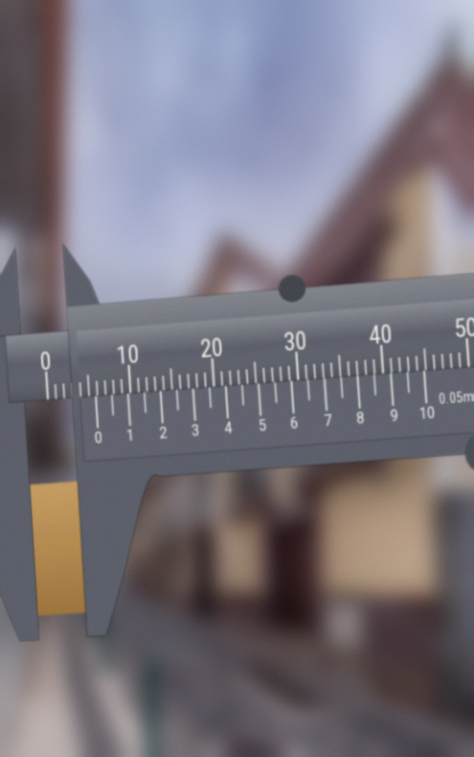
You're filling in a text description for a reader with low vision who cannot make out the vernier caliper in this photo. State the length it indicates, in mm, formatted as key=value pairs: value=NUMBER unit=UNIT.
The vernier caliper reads value=5.8 unit=mm
